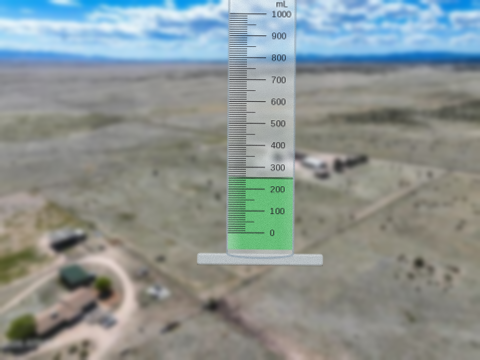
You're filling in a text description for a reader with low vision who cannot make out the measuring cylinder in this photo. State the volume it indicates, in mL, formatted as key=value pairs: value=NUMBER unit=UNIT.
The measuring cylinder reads value=250 unit=mL
